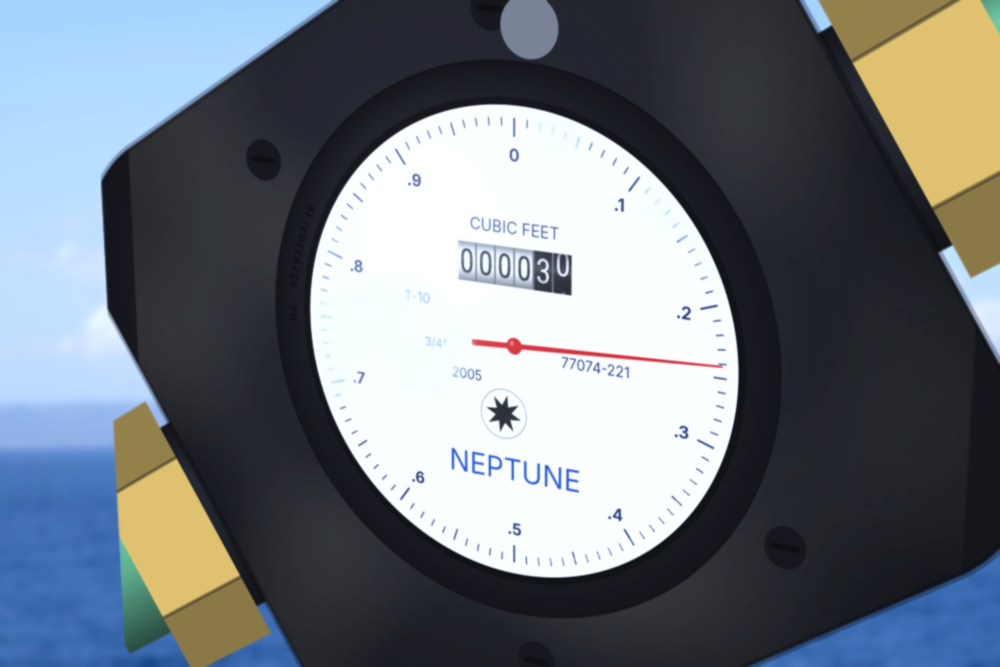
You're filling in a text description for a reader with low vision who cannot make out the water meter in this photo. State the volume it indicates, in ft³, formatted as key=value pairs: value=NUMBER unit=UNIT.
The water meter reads value=30.24 unit=ft³
